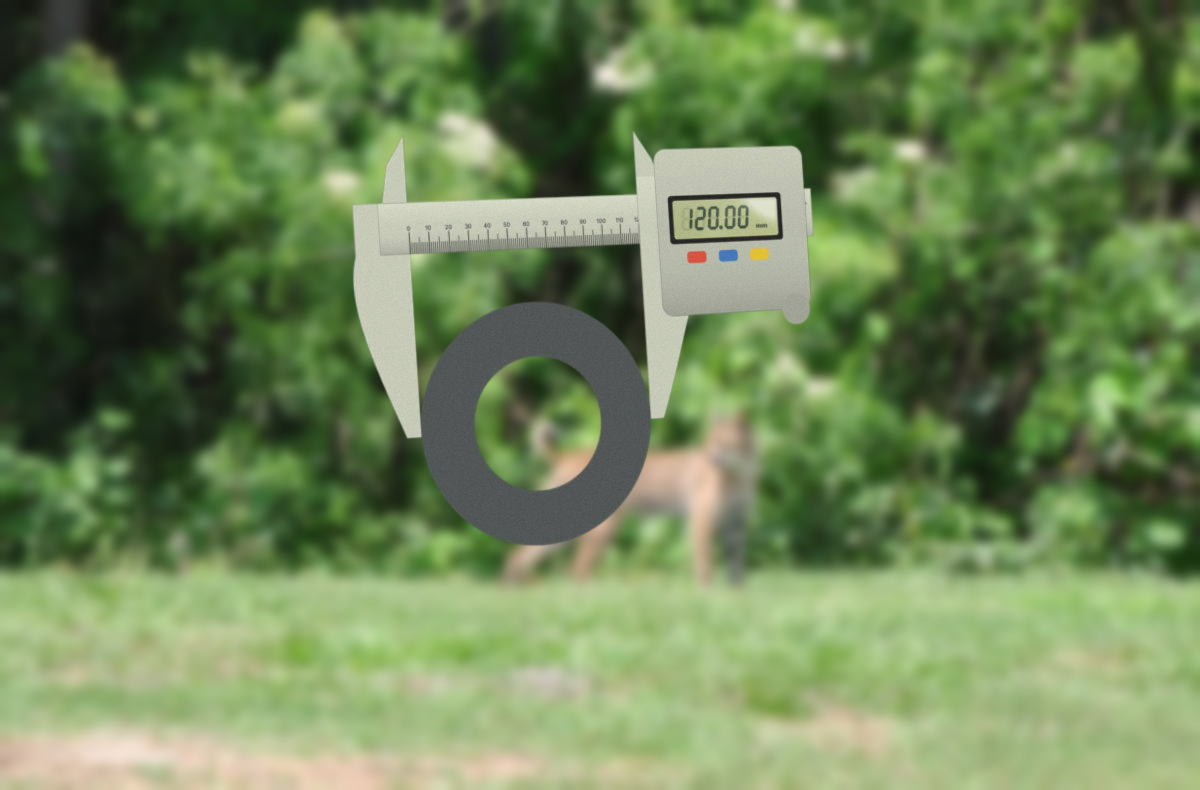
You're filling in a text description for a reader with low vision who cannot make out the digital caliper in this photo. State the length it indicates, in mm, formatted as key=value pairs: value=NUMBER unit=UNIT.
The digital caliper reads value=120.00 unit=mm
